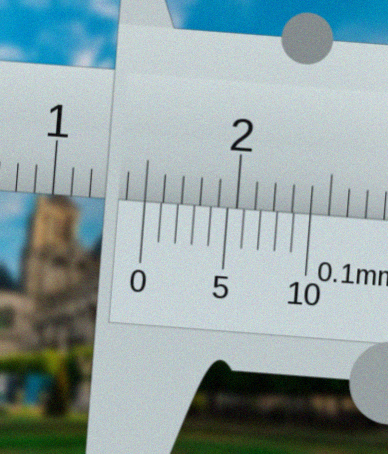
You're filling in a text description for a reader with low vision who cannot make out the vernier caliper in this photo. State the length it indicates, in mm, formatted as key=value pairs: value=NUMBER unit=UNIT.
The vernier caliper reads value=15.0 unit=mm
